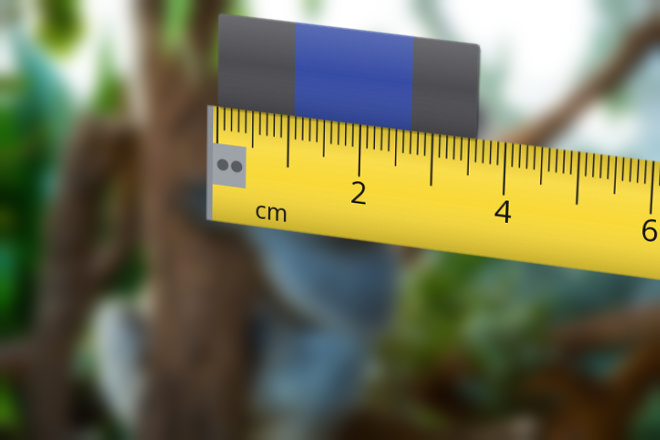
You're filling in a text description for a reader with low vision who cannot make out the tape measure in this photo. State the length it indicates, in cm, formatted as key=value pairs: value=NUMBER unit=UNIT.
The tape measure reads value=3.6 unit=cm
